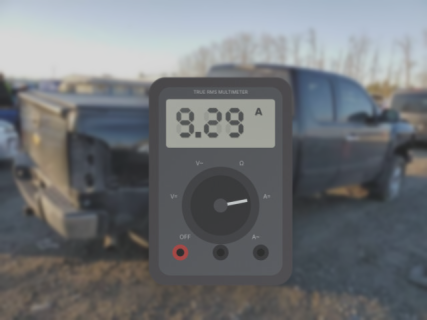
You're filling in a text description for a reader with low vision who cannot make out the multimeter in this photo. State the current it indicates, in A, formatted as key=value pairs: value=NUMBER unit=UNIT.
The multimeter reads value=9.29 unit=A
